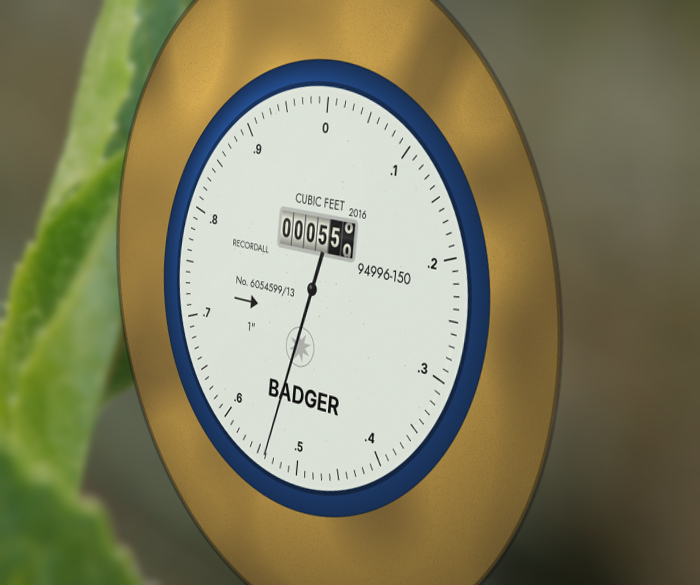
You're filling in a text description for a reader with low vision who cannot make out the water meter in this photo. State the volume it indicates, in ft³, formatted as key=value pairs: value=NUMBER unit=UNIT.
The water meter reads value=558.54 unit=ft³
